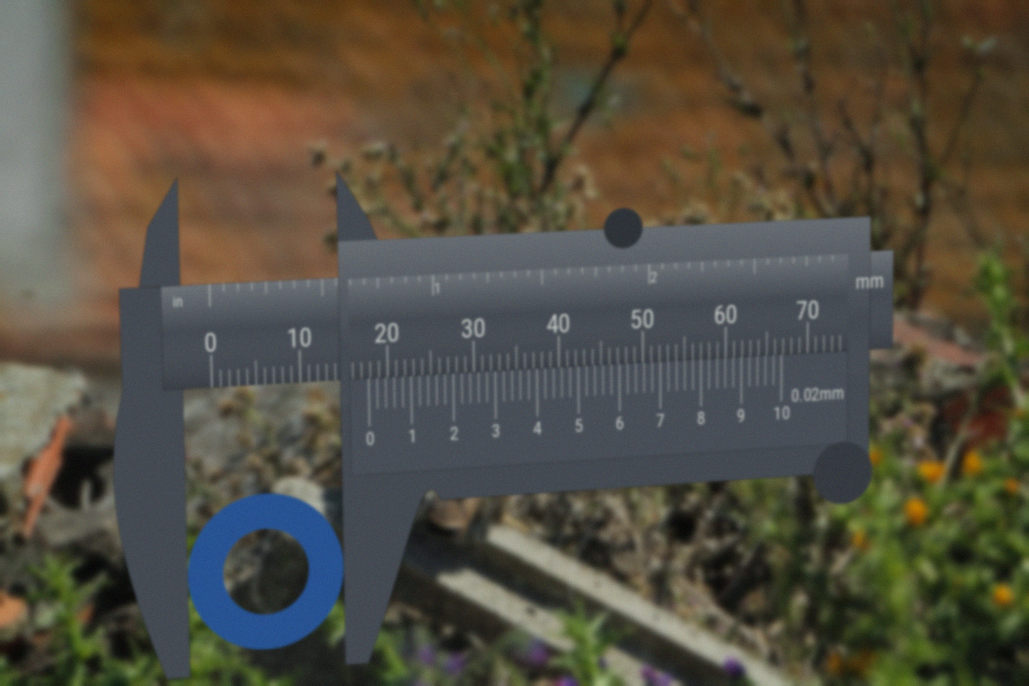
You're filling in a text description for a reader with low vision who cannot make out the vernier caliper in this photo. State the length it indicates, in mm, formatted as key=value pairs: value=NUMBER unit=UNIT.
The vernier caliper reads value=17.8 unit=mm
